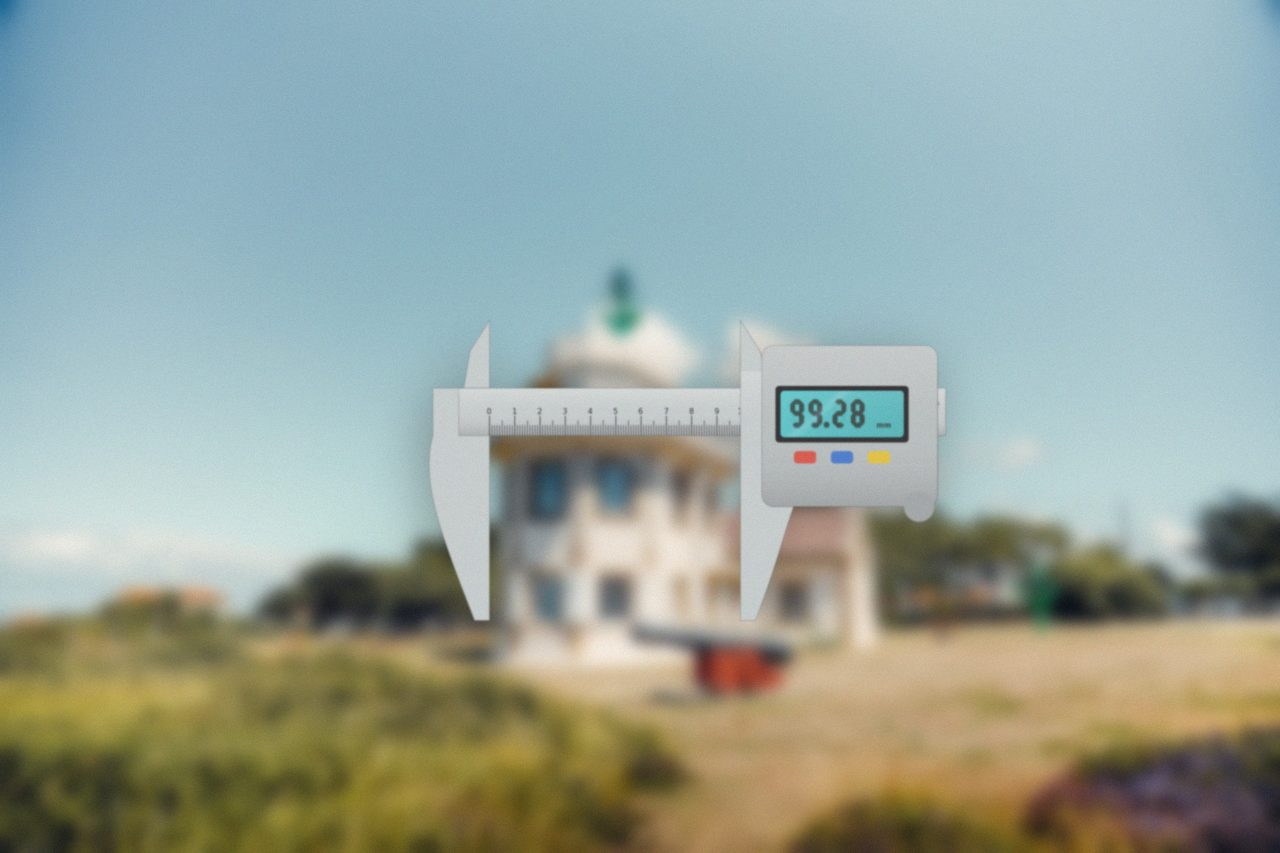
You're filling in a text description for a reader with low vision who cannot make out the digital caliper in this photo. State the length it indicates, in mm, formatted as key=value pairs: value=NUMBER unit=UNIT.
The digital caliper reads value=99.28 unit=mm
